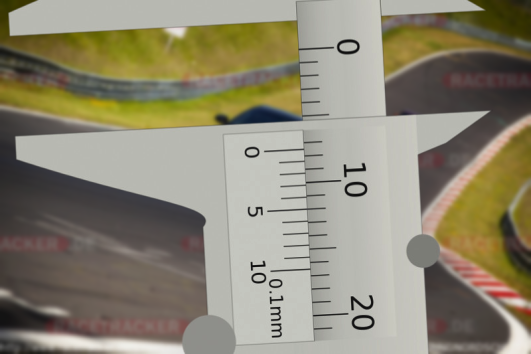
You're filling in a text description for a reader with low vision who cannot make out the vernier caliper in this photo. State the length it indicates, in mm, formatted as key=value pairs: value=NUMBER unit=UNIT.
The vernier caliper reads value=7.5 unit=mm
